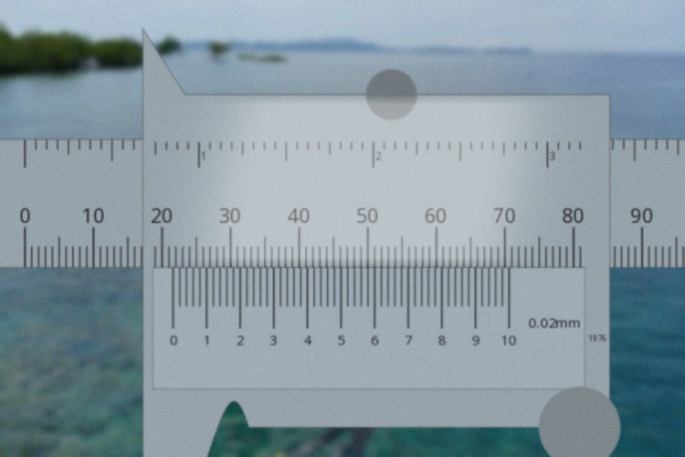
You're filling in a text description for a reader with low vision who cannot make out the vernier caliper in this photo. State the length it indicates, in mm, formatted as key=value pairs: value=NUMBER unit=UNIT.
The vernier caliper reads value=21.6 unit=mm
